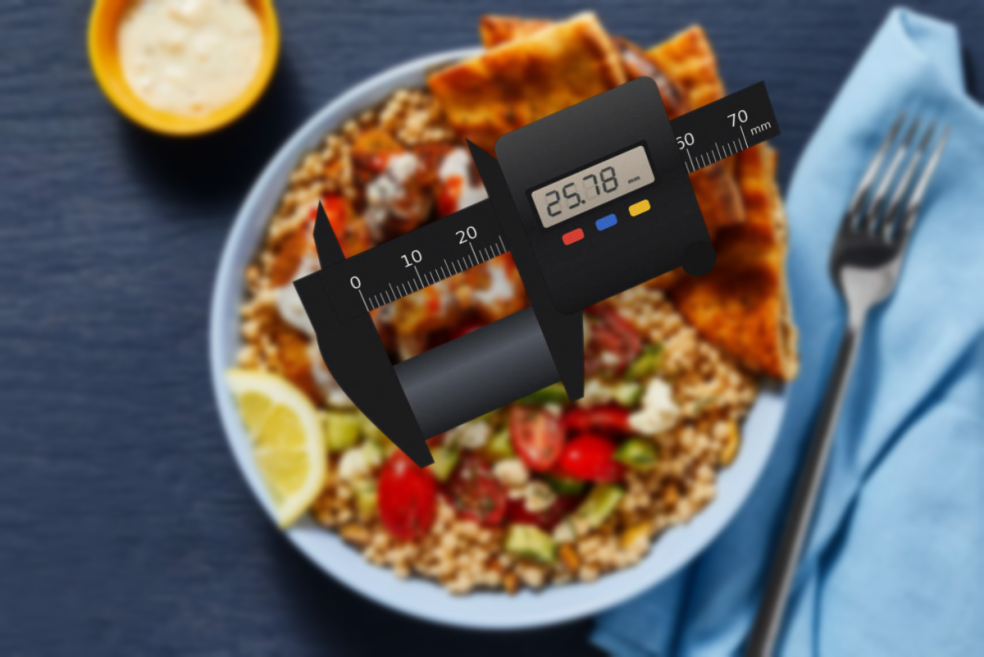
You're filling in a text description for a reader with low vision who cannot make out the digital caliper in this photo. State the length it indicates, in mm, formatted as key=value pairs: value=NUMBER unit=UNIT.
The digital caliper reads value=25.78 unit=mm
